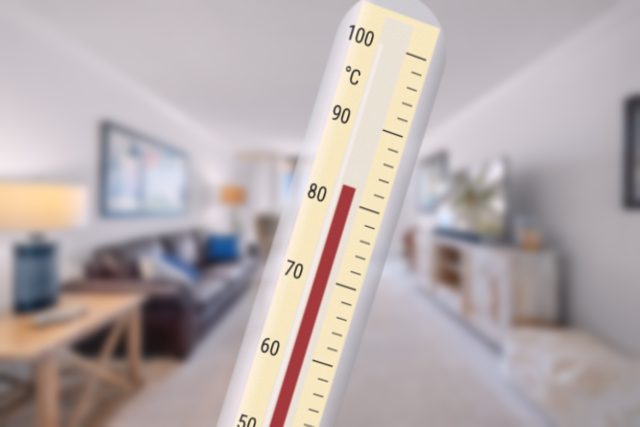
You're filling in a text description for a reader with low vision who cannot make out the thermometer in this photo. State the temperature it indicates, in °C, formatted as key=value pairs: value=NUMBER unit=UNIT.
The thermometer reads value=82 unit=°C
